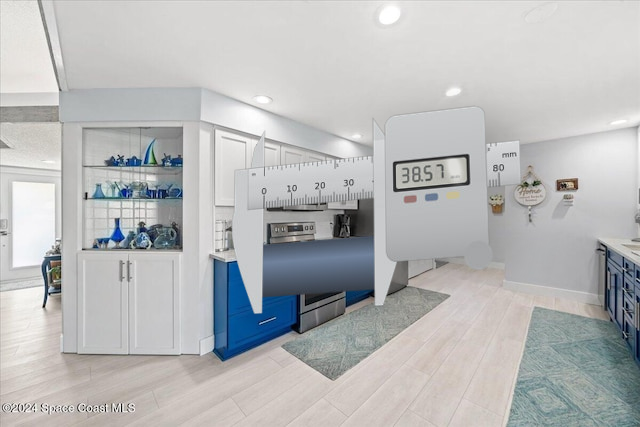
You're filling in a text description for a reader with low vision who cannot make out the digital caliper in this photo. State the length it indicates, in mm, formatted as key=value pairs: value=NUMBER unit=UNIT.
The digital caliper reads value=38.57 unit=mm
